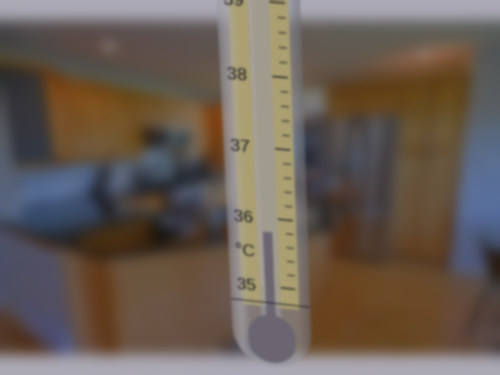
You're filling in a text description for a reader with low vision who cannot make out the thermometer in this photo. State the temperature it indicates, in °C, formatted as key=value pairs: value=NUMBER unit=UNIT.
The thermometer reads value=35.8 unit=°C
